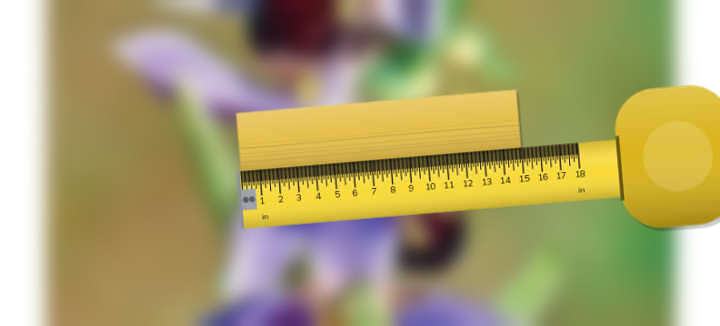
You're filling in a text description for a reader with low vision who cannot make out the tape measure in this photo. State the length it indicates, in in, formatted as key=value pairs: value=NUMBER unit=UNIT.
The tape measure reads value=15 unit=in
